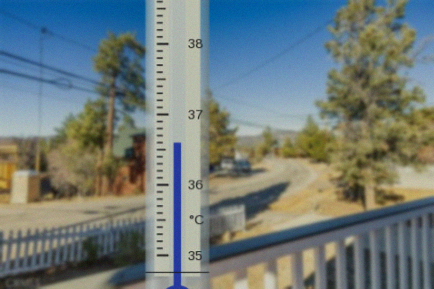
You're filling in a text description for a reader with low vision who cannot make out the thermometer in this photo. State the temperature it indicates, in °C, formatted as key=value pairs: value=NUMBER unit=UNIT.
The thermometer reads value=36.6 unit=°C
